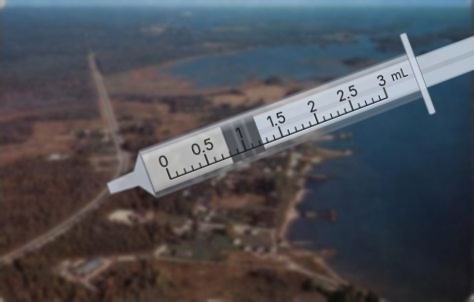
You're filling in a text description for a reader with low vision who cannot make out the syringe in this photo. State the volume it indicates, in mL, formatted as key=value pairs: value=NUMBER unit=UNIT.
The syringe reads value=0.8 unit=mL
